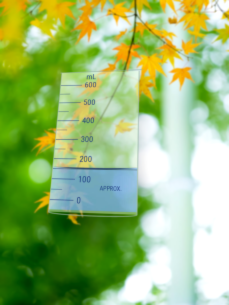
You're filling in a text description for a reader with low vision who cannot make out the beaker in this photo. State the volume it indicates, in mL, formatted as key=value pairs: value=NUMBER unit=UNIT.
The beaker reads value=150 unit=mL
